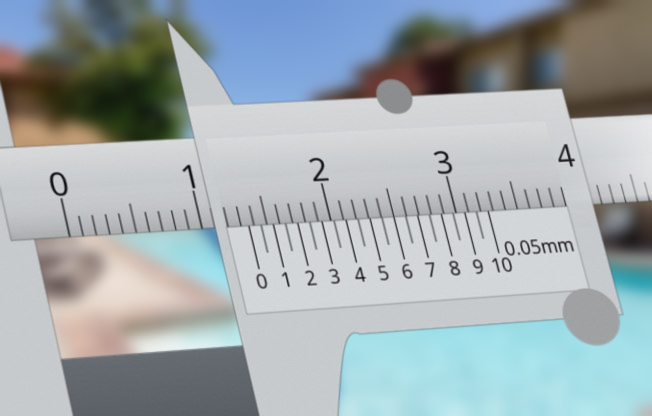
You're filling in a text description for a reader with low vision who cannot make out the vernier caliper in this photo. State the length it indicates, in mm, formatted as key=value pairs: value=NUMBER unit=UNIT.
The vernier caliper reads value=13.6 unit=mm
